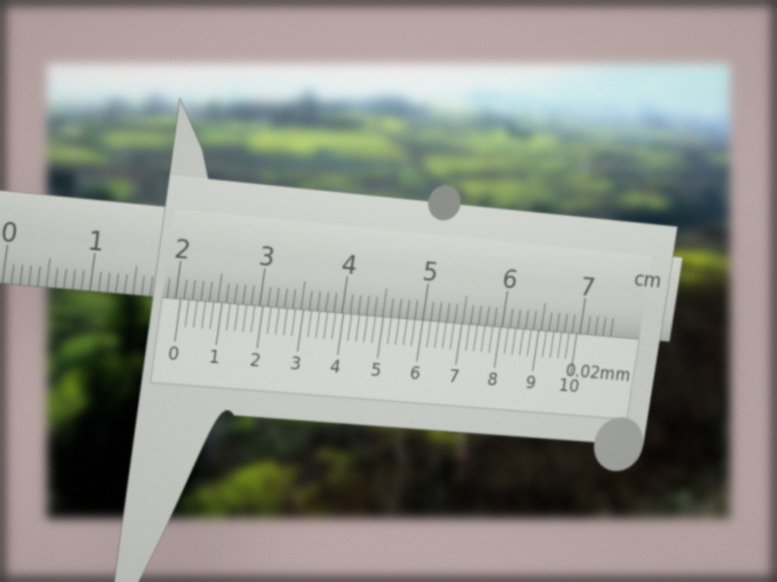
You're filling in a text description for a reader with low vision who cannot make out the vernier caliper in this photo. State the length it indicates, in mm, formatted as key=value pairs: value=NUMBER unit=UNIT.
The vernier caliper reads value=20.6 unit=mm
